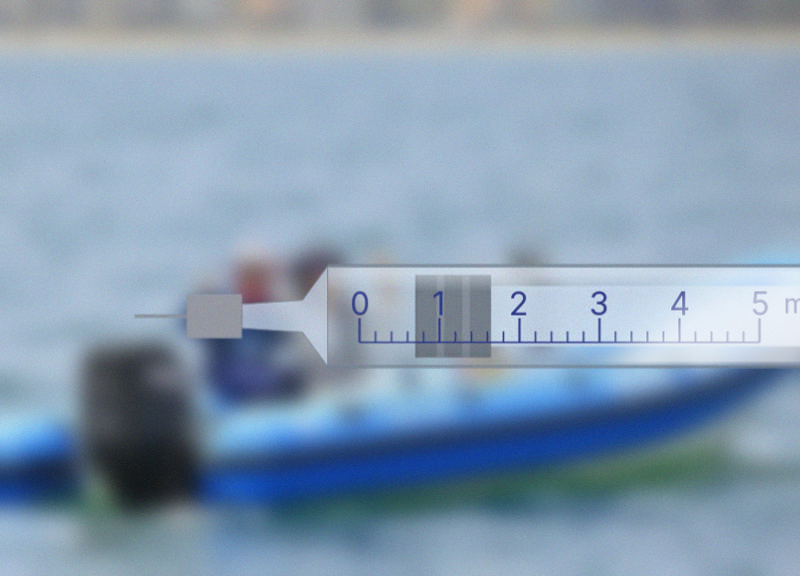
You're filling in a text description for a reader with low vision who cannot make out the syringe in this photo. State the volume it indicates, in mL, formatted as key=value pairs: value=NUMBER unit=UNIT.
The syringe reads value=0.7 unit=mL
